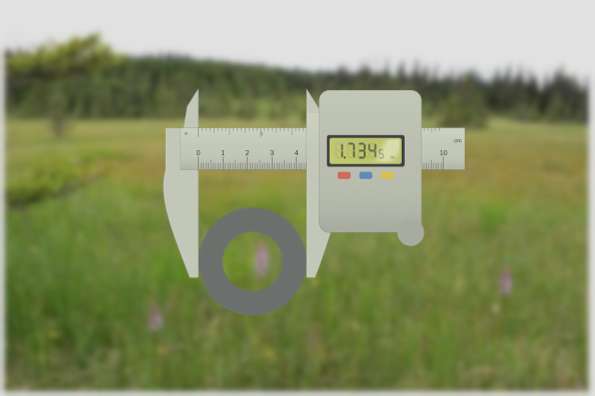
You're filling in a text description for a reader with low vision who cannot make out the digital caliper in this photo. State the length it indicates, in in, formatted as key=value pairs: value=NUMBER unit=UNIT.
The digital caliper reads value=1.7345 unit=in
